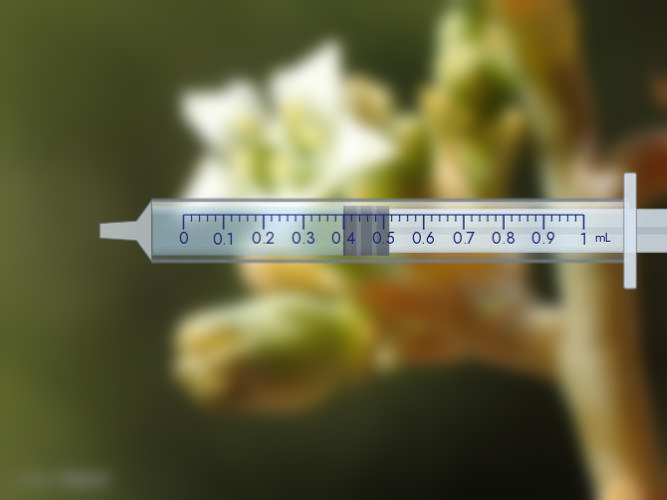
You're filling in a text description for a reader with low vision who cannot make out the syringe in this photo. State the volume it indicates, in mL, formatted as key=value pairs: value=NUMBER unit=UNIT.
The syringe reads value=0.4 unit=mL
